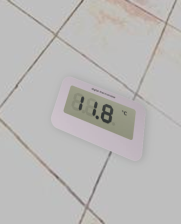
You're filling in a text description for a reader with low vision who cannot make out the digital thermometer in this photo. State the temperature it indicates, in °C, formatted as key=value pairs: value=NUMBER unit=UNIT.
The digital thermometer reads value=11.8 unit=°C
